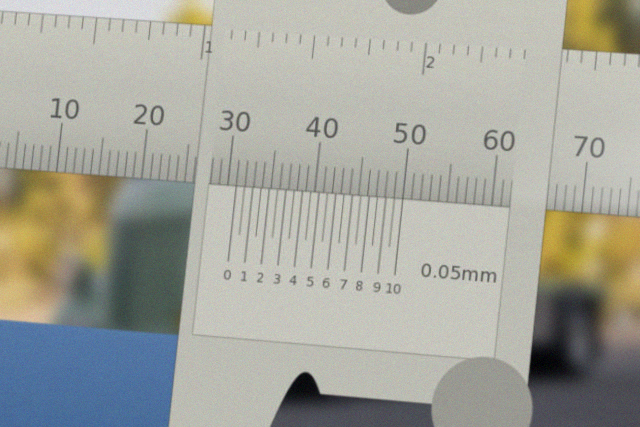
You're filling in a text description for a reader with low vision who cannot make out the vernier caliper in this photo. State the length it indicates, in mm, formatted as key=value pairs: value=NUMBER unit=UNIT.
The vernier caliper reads value=31.0 unit=mm
